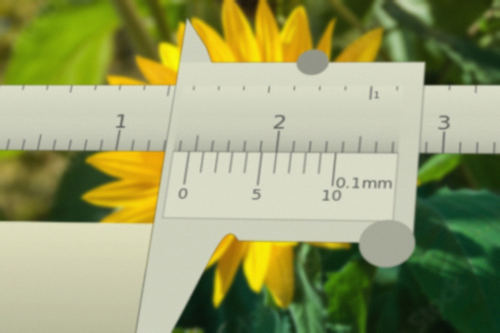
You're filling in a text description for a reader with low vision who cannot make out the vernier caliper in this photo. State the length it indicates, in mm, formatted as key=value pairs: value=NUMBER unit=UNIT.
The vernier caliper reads value=14.6 unit=mm
